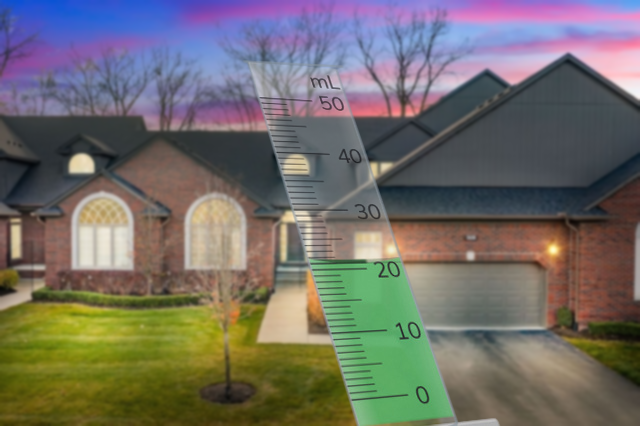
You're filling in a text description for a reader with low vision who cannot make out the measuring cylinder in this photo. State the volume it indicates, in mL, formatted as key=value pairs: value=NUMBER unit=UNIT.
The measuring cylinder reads value=21 unit=mL
